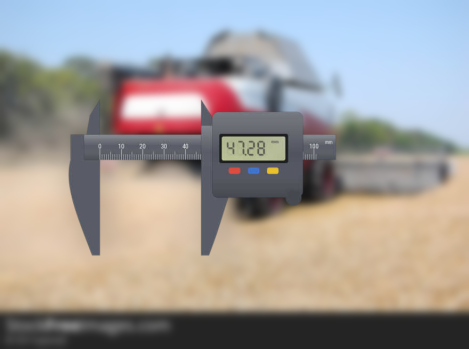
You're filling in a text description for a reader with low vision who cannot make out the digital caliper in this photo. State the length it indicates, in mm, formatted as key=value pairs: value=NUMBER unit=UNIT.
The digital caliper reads value=47.28 unit=mm
